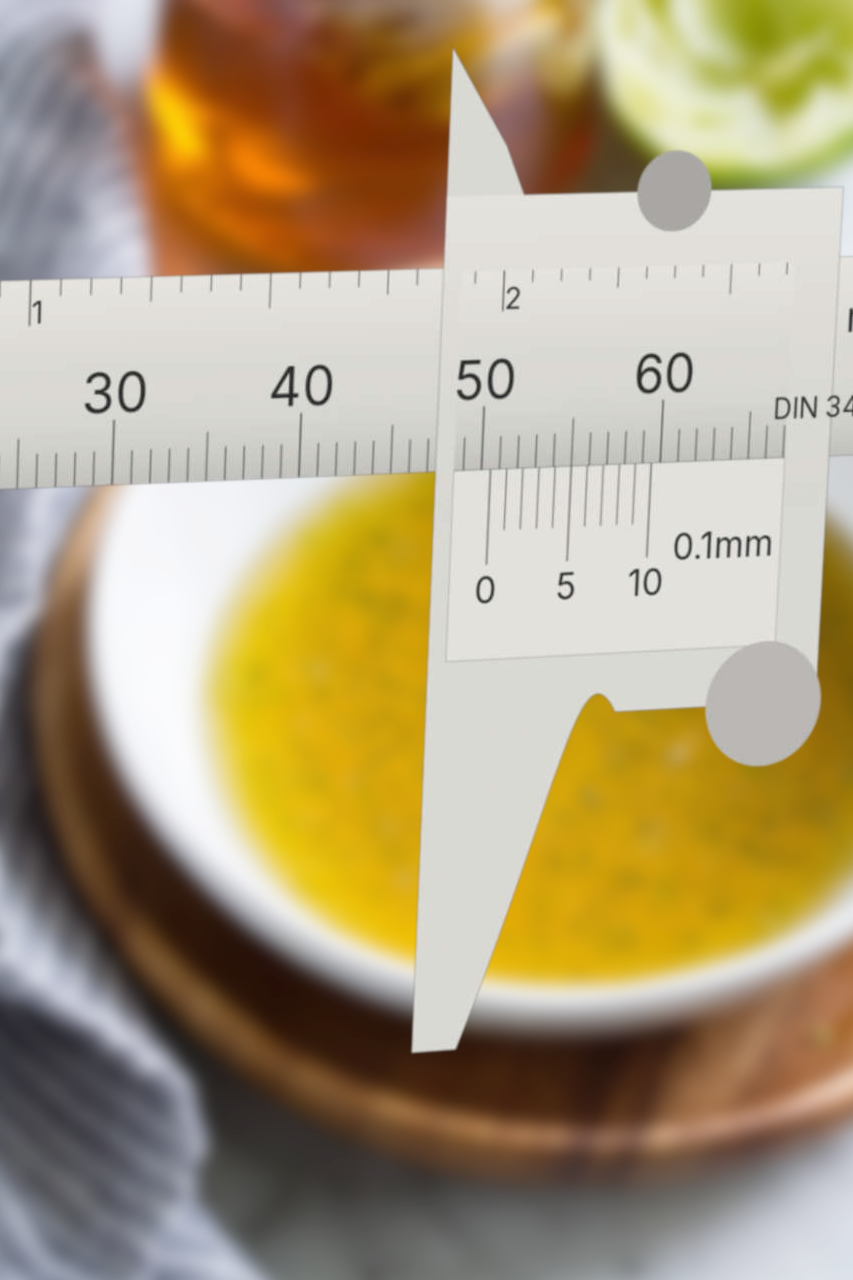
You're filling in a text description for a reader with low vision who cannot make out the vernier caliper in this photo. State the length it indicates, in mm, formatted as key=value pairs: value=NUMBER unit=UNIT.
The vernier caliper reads value=50.5 unit=mm
